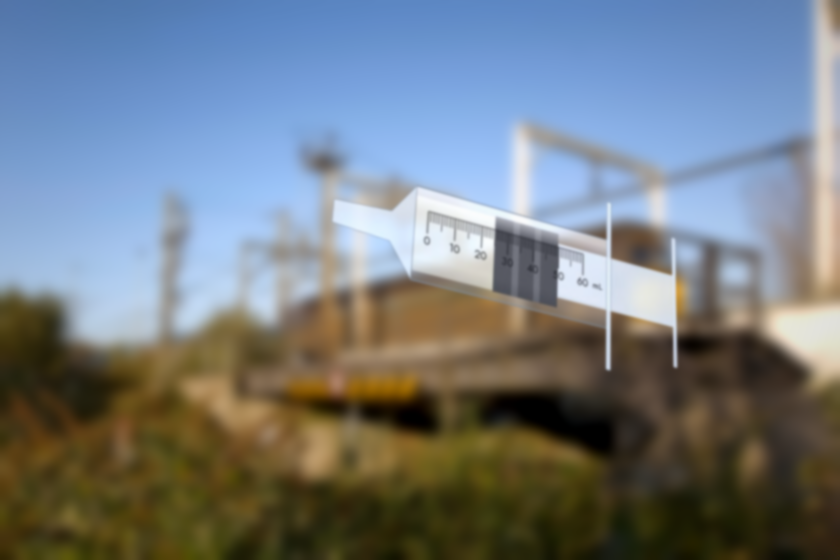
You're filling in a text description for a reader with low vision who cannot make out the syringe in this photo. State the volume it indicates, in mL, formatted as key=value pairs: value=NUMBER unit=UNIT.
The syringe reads value=25 unit=mL
